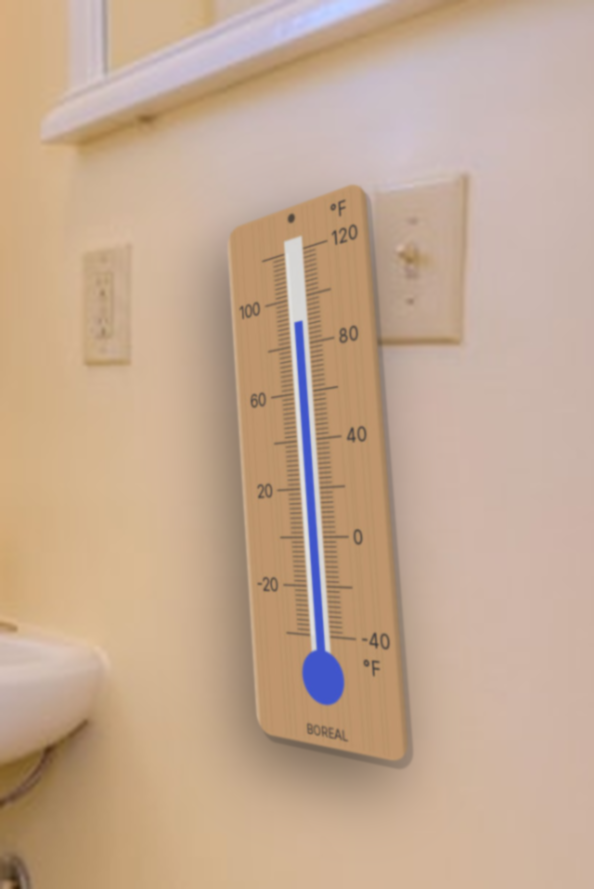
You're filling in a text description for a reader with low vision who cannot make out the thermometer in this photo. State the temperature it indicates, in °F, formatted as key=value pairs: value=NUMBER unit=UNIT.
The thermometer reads value=90 unit=°F
